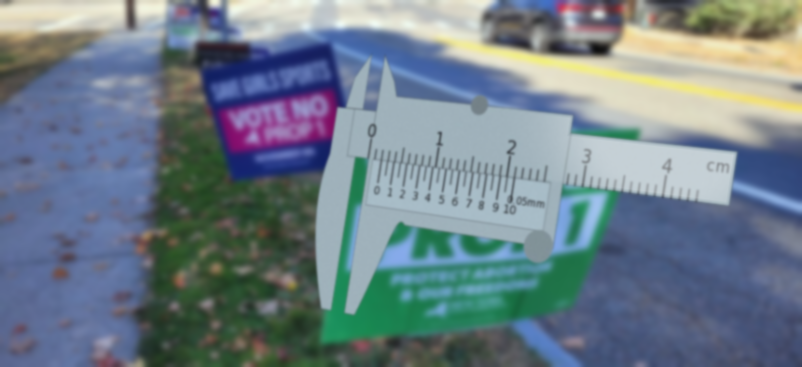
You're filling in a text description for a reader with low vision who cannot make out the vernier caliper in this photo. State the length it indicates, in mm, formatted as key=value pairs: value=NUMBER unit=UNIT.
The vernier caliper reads value=2.0 unit=mm
